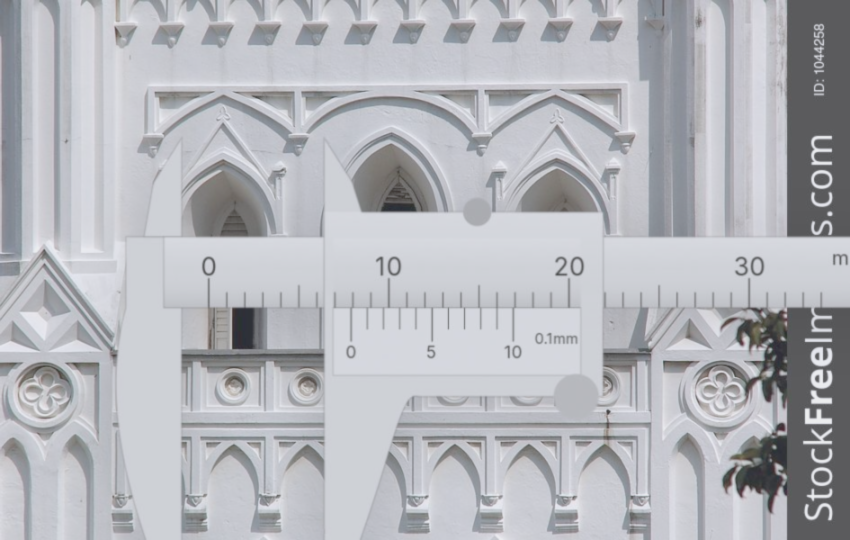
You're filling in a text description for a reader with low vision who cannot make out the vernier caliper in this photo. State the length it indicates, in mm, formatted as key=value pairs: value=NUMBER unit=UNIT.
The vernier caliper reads value=7.9 unit=mm
